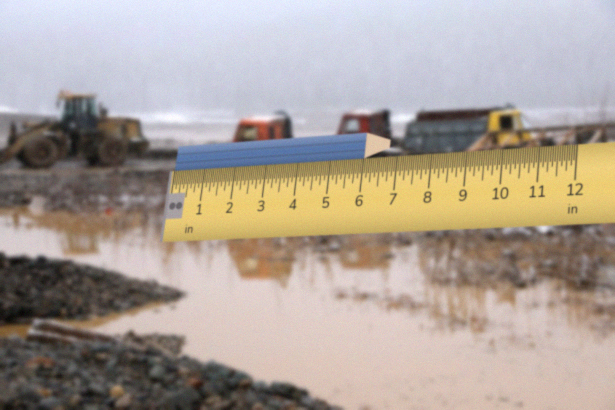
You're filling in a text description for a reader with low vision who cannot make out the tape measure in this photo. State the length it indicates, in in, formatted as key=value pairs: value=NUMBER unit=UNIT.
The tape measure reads value=7 unit=in
